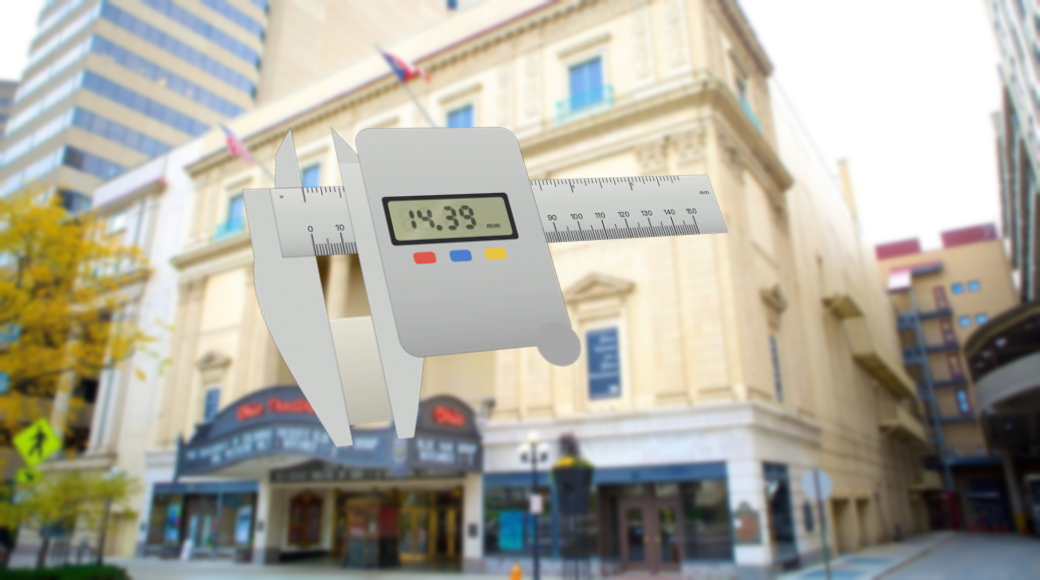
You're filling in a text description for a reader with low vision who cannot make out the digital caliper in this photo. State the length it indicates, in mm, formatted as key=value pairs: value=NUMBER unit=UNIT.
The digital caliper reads value=14.39 unit=mm
